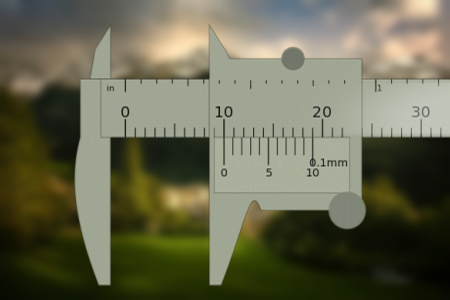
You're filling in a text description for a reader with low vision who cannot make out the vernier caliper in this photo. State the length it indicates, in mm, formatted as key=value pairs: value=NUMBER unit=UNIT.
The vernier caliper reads value=10.0 unit=mm
